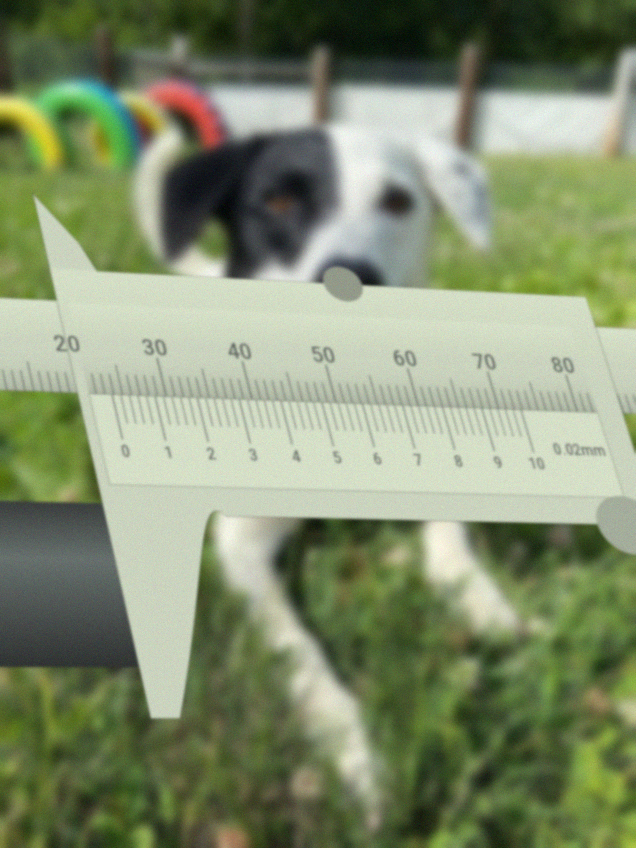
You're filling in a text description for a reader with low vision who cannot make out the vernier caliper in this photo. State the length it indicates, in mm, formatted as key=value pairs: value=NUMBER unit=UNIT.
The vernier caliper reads value=23.8 unit=mm
